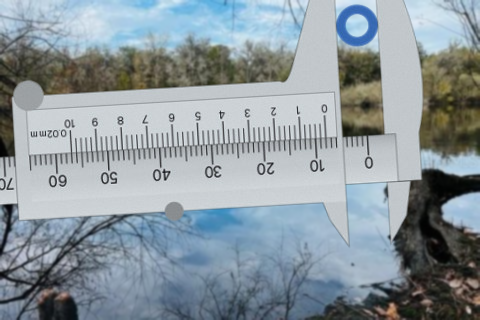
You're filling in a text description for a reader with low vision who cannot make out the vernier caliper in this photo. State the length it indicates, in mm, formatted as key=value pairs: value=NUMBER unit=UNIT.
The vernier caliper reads value=8.0 unit=mm
